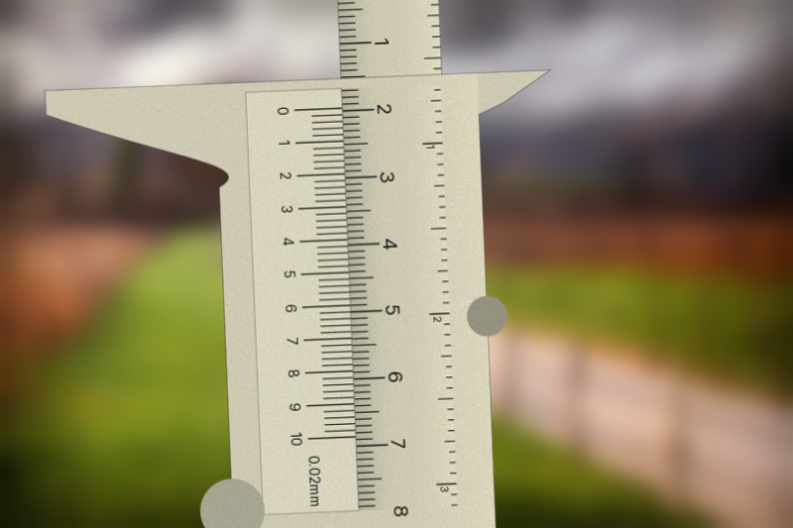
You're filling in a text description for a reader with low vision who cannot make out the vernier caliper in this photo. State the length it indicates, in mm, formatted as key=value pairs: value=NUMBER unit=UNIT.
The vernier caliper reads value=19.6 unit=mm
